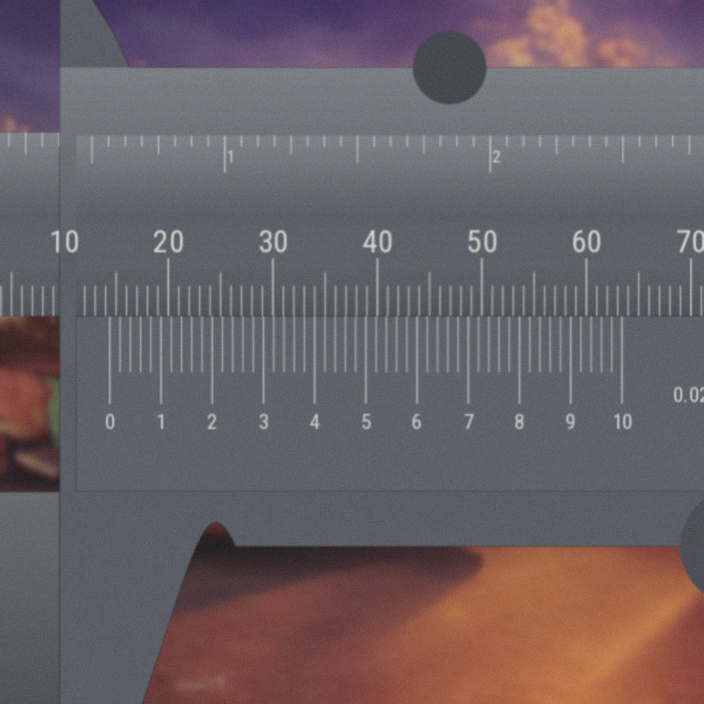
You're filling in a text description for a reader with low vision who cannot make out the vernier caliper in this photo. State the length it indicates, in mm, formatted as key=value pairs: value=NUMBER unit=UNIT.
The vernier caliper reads value=14.4 unit=mm
